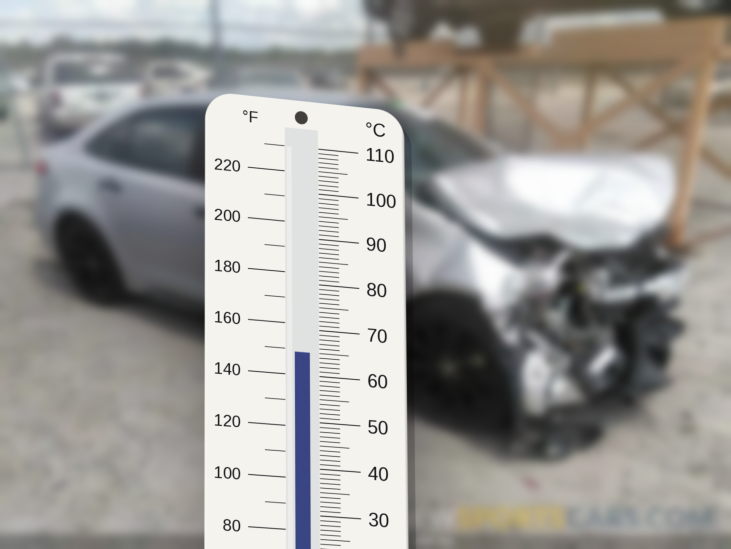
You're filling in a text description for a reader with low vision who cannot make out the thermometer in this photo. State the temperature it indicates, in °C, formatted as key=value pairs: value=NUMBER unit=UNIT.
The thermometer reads value=65 unit=°C
